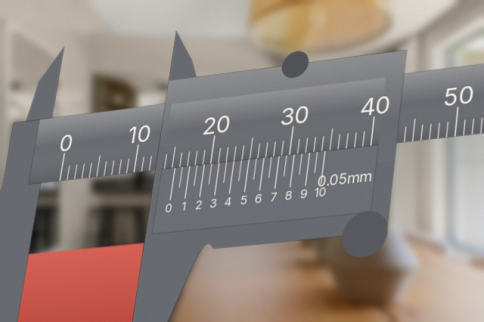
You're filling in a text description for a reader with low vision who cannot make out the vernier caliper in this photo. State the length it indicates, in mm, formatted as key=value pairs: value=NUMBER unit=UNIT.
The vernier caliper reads value=15.4 unit=mm
